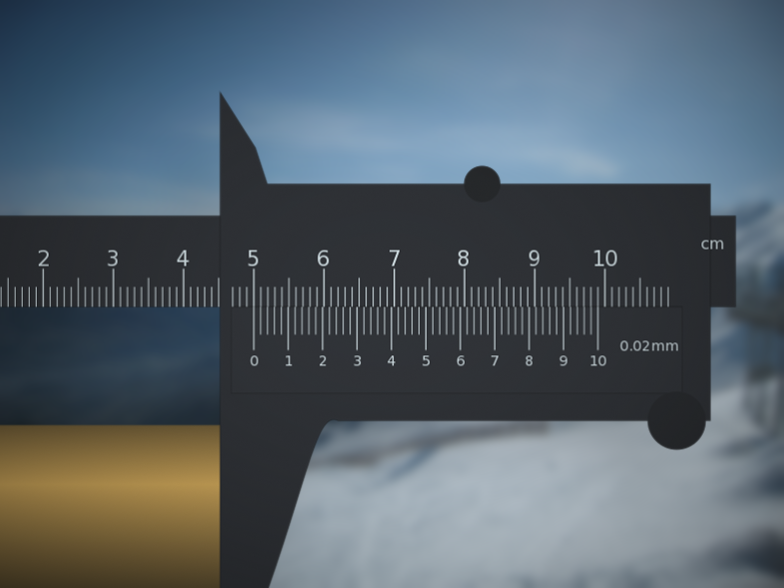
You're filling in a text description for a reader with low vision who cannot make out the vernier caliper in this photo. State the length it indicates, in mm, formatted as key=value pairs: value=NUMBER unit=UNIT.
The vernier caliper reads value=50.0 unit=mm
